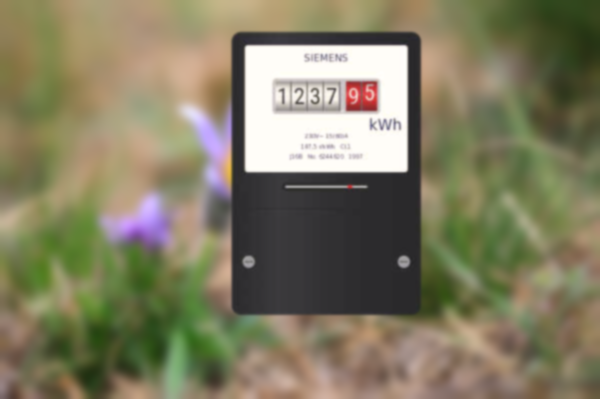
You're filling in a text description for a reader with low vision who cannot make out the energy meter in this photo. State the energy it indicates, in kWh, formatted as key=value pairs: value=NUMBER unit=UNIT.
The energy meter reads value=1237.95 unit=kWh
